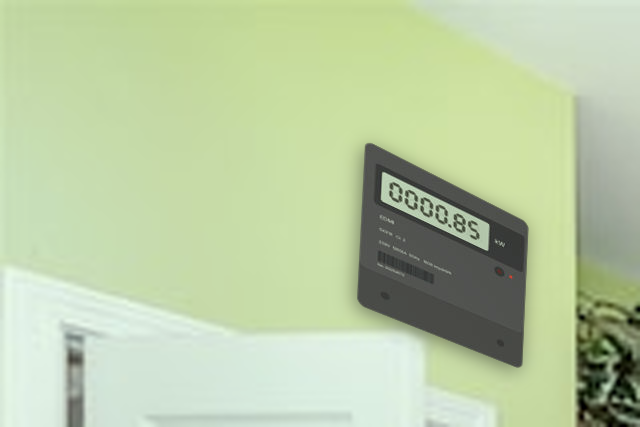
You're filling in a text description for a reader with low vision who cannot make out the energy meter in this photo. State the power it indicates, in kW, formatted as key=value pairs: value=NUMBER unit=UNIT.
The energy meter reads value=0.85 unit=kW
